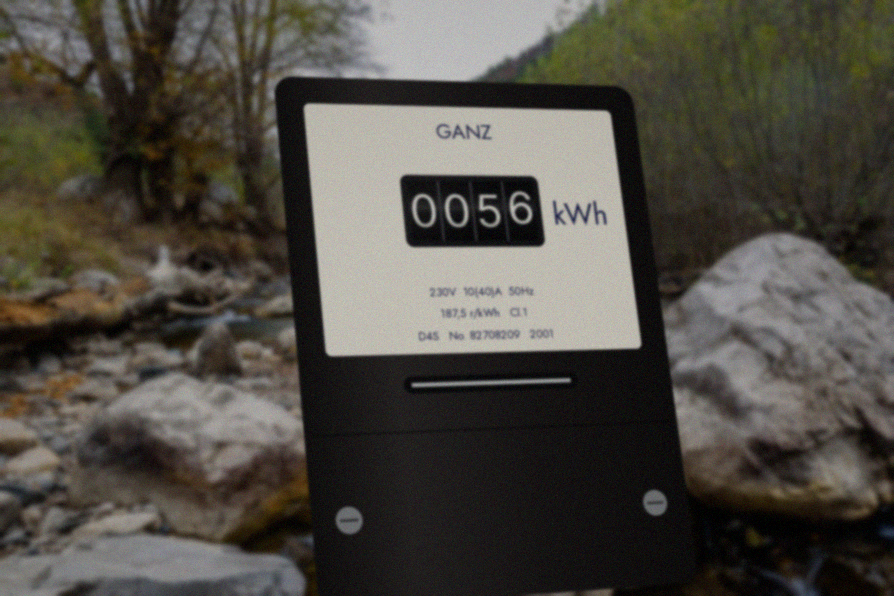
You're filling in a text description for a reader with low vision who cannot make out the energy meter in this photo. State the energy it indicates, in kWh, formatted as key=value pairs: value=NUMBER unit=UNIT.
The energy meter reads value=56 unit=kWh
